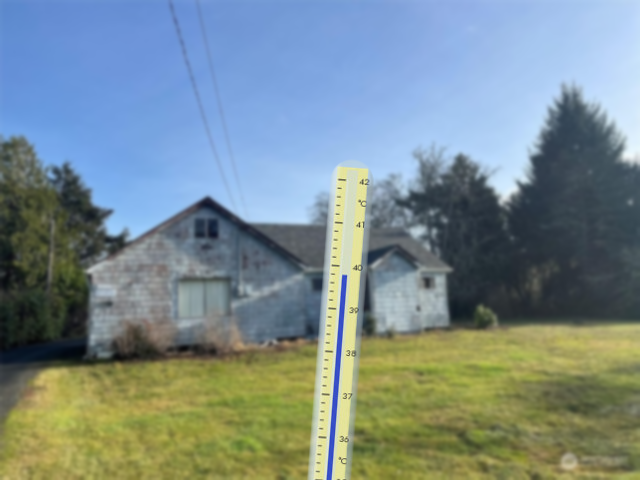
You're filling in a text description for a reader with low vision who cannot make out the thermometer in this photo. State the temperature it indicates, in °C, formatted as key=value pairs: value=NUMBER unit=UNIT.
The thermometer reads value=39.8 unit=°C
